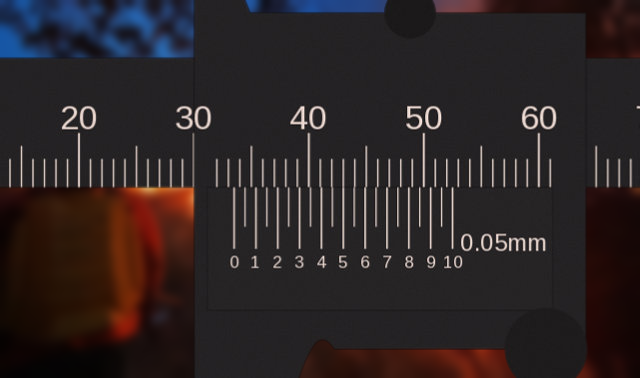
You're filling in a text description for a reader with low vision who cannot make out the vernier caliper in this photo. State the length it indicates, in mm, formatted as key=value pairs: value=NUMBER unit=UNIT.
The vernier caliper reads value=33.5 unit=mm
